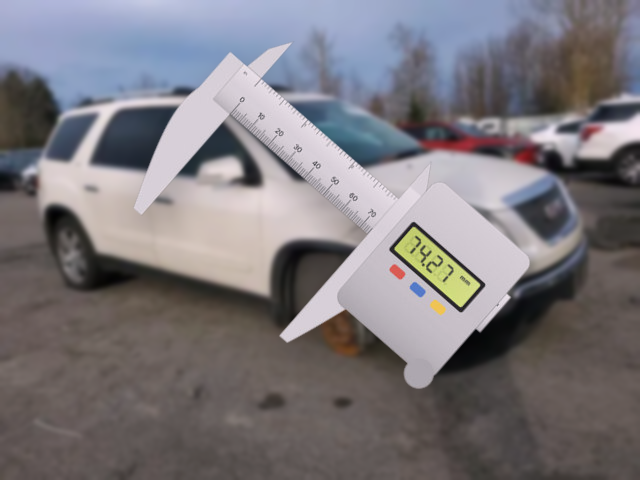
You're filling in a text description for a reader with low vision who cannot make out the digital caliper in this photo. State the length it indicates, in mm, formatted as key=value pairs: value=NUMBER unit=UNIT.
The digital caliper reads value=74.27 unit=mm
